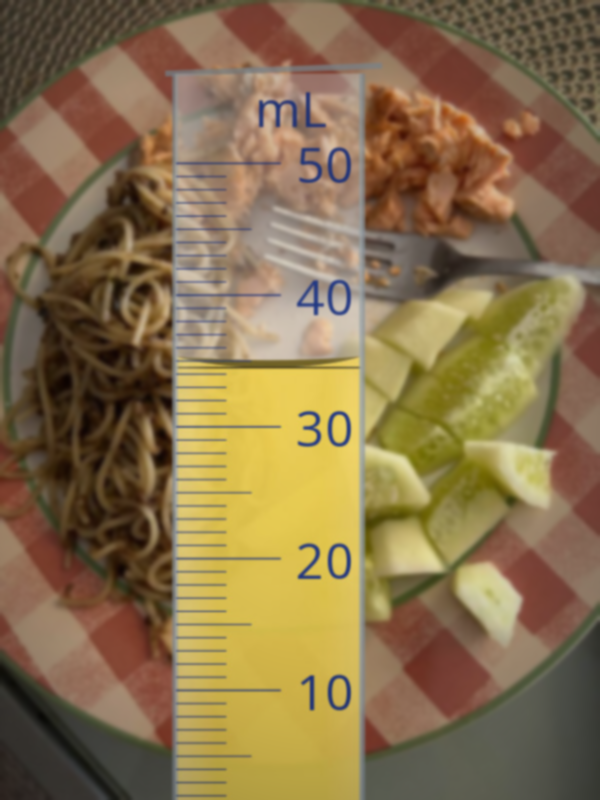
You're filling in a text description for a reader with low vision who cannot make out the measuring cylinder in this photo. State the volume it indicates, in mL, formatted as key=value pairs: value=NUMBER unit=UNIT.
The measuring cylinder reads value=34.5 unit=mL
